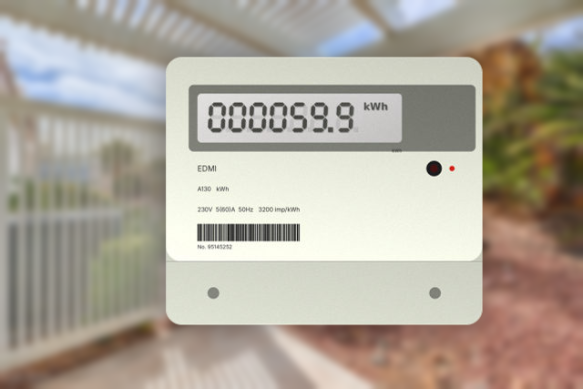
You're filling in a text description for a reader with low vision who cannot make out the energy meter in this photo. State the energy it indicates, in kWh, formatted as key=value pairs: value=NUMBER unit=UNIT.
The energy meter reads value=59.9 unit=kWh
